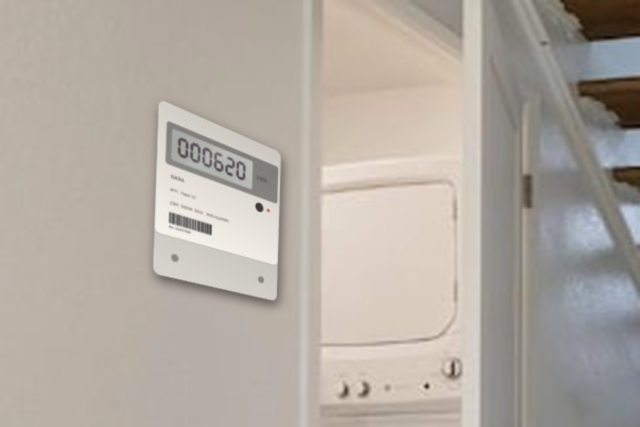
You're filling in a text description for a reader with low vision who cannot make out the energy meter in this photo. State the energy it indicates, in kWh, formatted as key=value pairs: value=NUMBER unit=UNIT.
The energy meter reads value=620 unit=kWh
